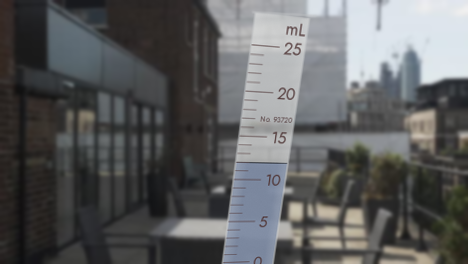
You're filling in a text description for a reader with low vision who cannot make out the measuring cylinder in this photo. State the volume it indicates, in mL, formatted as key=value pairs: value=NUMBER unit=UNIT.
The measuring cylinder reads value=12 unit=mL
